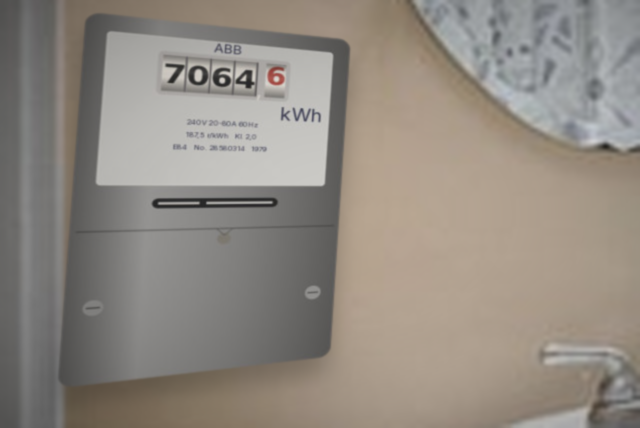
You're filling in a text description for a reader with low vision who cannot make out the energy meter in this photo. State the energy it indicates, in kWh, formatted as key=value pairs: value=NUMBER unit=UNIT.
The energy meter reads value=7064.6 unit=kWh
